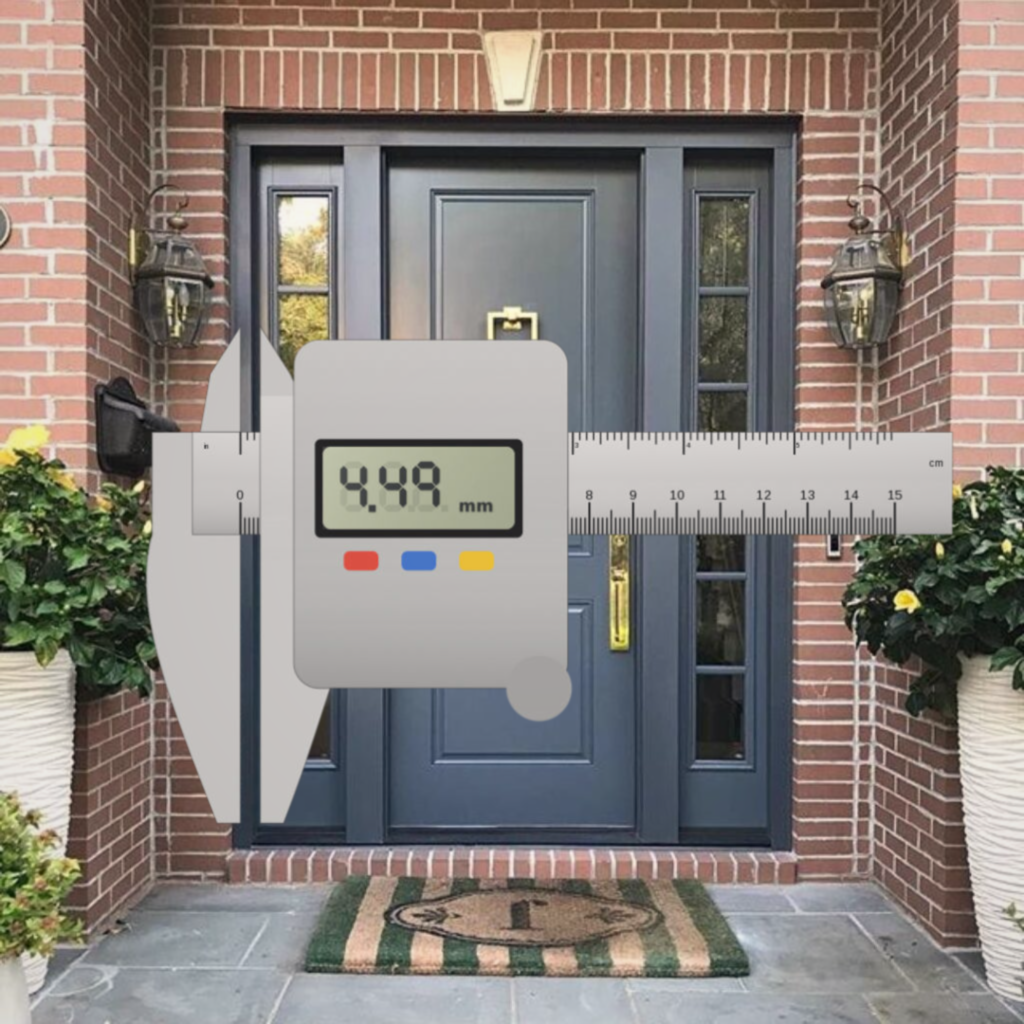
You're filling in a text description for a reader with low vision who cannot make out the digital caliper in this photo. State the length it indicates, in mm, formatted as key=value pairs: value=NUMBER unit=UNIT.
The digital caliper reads value=4.49 unit=mm
